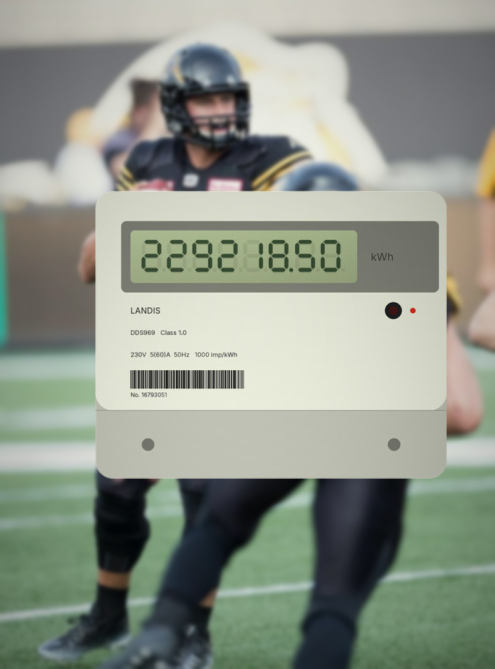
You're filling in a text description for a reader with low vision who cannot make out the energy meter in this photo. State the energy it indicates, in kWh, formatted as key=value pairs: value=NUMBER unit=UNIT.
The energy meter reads value=229218.50 unit=kWh
